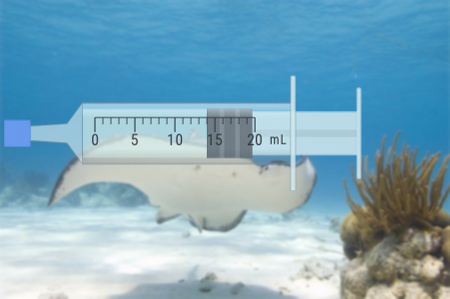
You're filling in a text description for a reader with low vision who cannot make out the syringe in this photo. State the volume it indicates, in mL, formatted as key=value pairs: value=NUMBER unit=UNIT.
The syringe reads value=14 unit=mL
